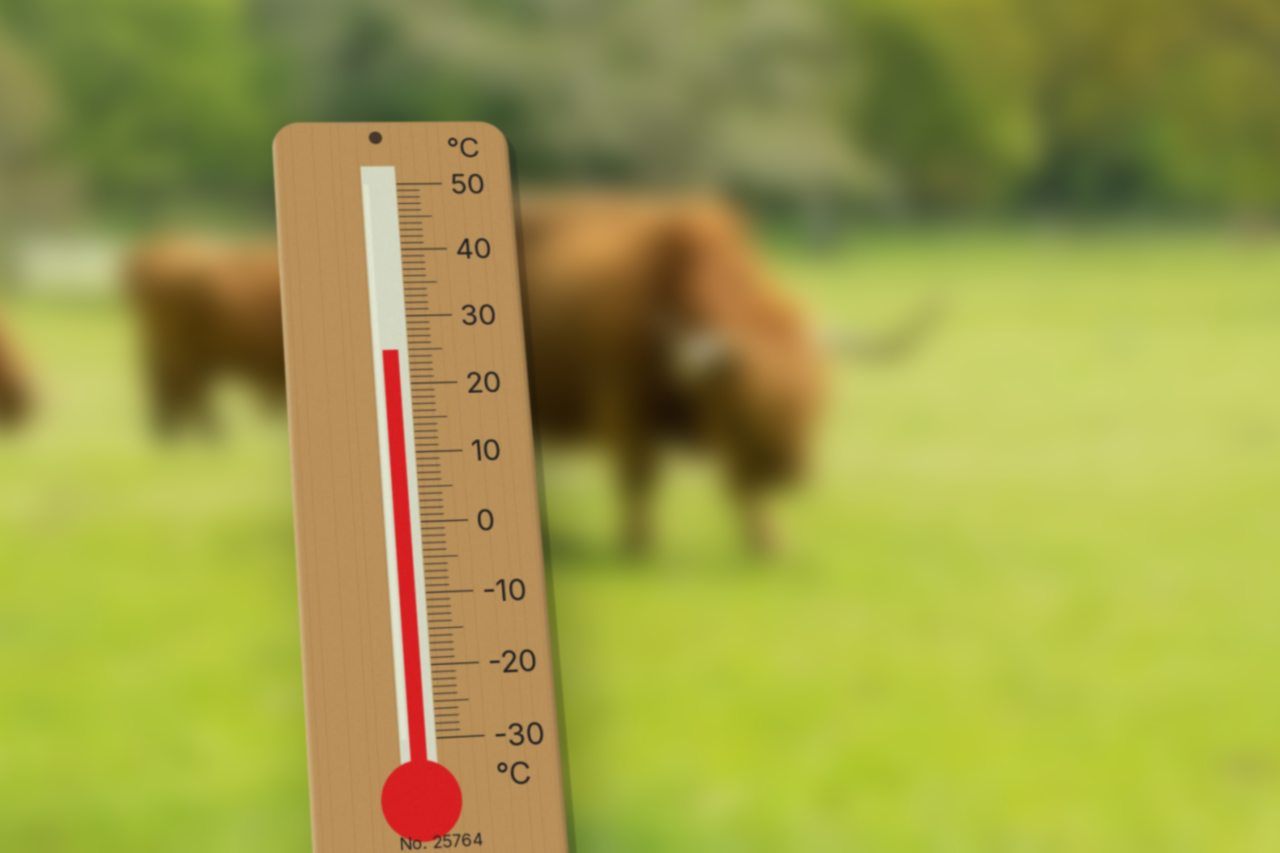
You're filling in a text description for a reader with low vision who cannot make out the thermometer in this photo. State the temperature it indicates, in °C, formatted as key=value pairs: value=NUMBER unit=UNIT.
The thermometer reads value=25 unit=°C
